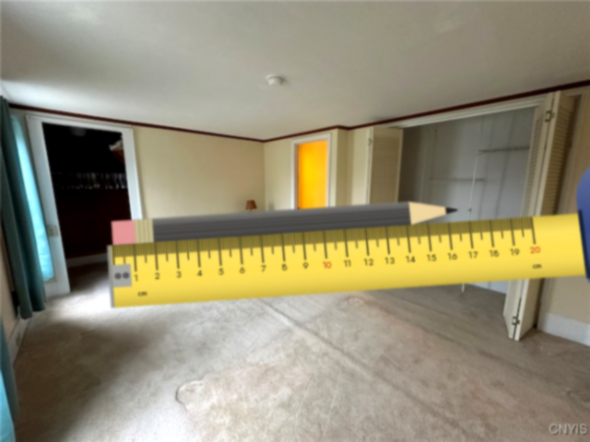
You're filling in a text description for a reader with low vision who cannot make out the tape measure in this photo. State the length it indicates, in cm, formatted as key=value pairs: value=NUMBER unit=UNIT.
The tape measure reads value=16.5 unit=cm
